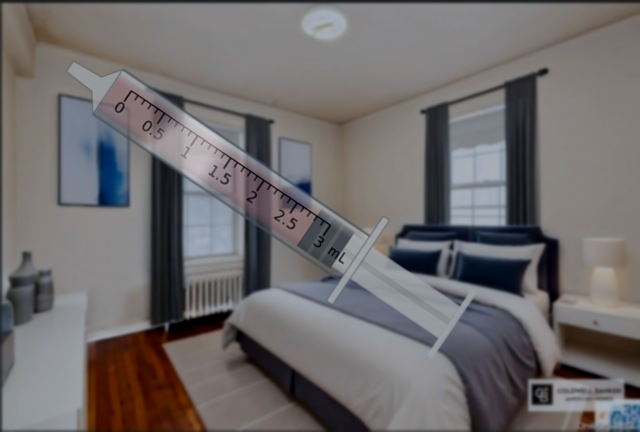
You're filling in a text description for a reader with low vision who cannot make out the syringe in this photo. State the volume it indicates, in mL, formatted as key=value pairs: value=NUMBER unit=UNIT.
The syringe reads value=2.8 unit=mL
